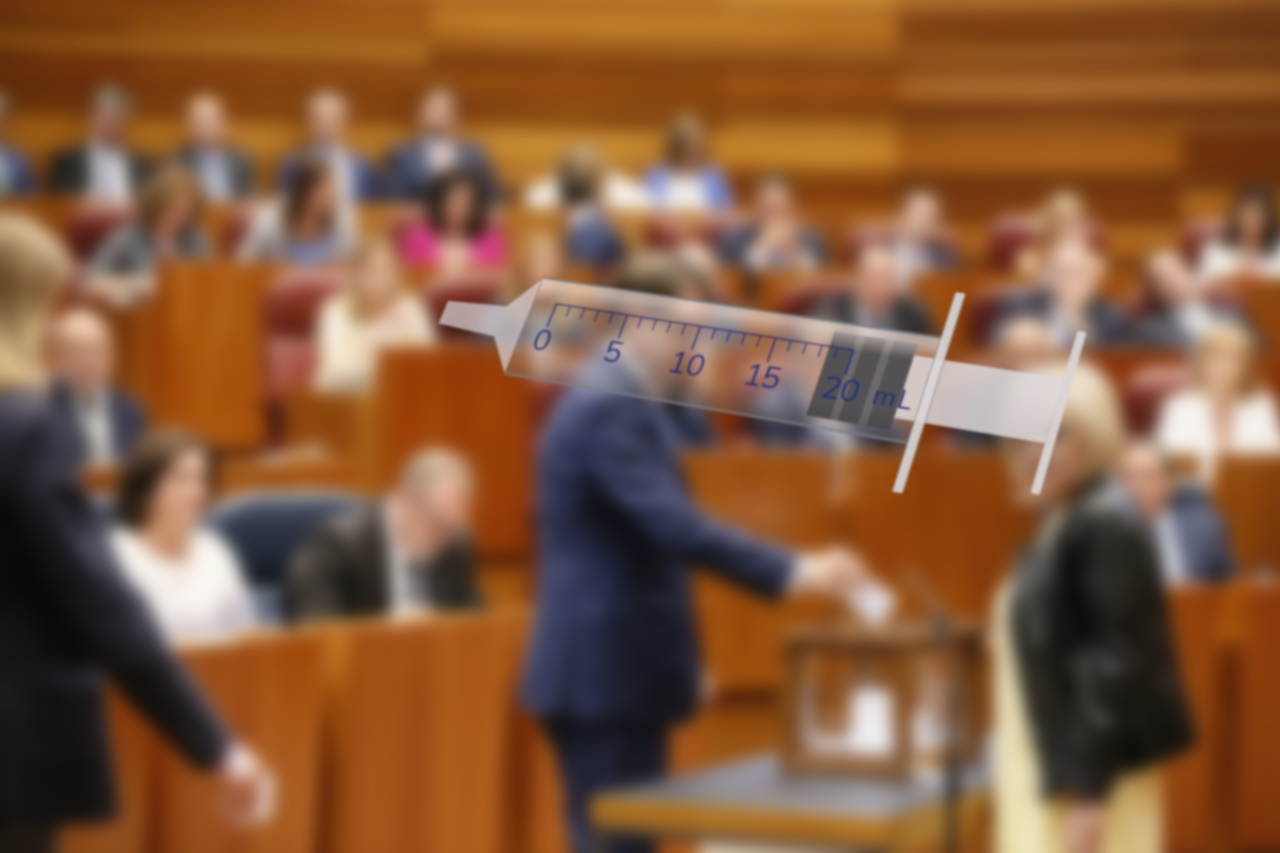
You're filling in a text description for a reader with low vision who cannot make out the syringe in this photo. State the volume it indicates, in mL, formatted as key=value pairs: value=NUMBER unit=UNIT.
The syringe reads value=18.5 unit=mL
